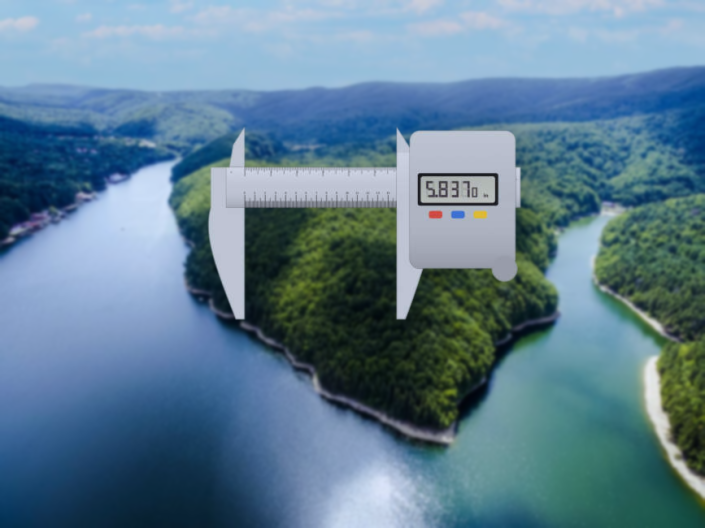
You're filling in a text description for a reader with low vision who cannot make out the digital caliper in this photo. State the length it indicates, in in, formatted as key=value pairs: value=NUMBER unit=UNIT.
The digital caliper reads value=5.8370 unit=in
